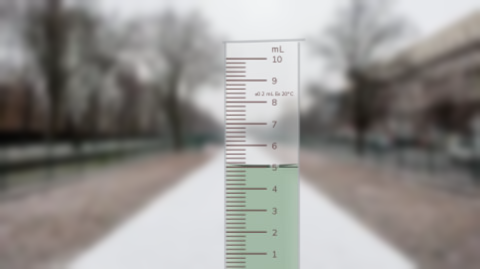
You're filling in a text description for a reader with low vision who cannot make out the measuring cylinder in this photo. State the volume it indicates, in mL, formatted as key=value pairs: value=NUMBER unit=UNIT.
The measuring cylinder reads value=5 unit=mL
